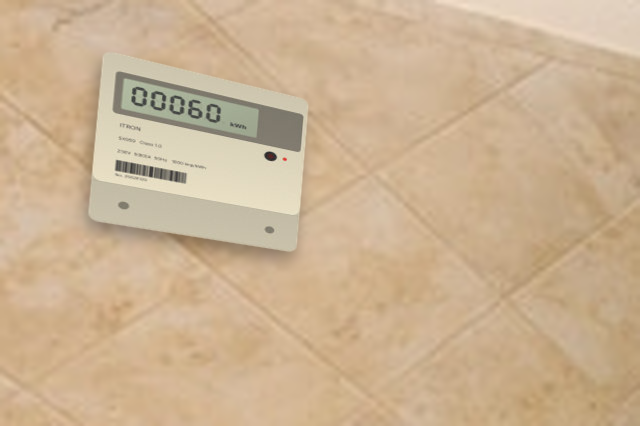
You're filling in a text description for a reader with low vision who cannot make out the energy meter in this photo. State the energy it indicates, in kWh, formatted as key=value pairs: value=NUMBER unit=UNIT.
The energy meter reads value=60 unit=kWh
